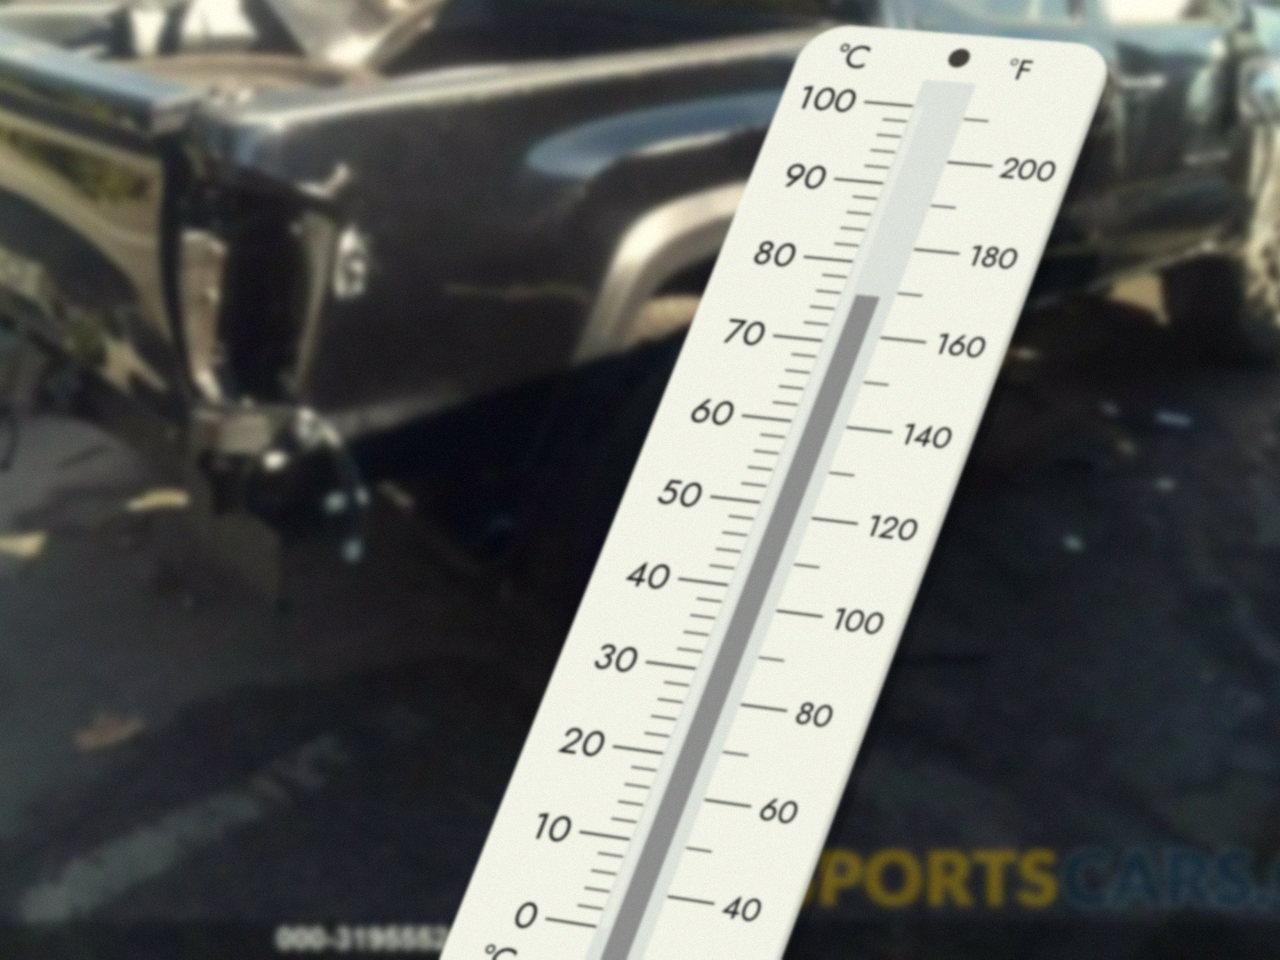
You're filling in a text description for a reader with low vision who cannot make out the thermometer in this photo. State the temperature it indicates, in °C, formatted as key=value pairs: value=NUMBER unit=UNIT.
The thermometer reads value=76 unit=°C
